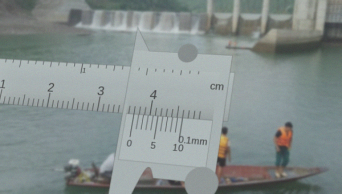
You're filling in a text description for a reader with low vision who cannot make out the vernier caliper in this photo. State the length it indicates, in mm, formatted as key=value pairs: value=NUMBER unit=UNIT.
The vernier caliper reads value=37.0 unit=mm
